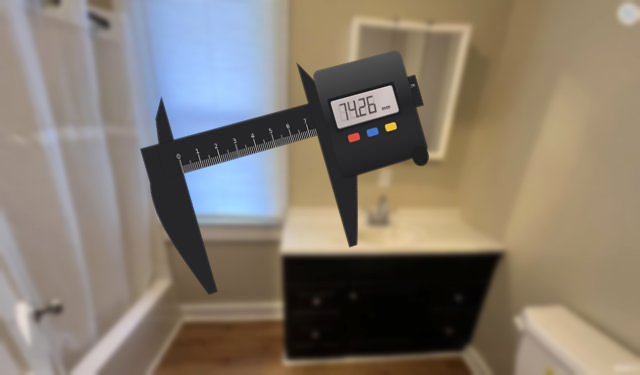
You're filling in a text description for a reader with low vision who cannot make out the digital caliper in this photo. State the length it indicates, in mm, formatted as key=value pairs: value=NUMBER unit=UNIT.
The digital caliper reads value=74.26 unit=mm
